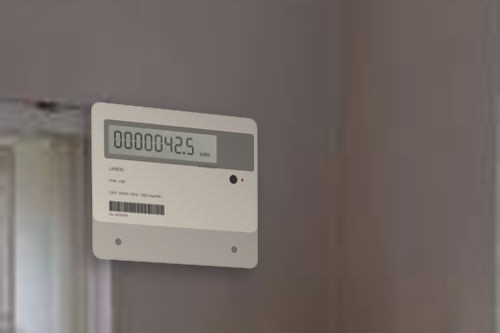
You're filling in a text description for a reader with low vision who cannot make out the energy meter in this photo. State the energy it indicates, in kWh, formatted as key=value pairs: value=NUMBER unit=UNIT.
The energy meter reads value=42.5 unit=kWh
